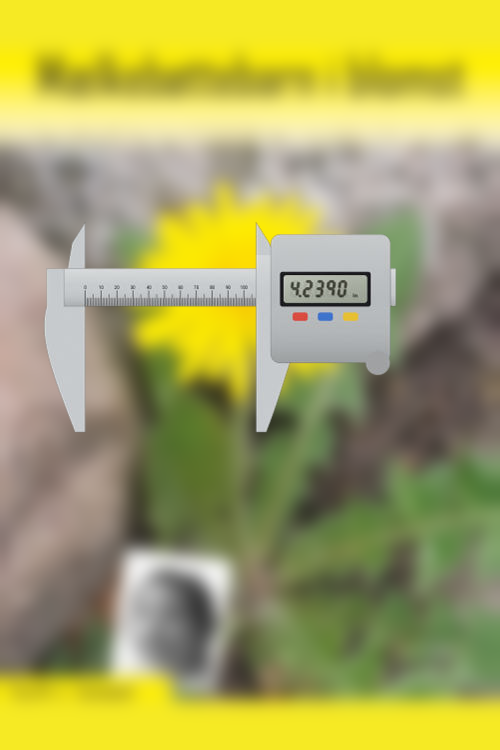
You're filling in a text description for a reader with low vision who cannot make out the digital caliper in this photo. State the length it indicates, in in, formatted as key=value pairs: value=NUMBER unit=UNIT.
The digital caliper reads value=4.2390 unit=in
